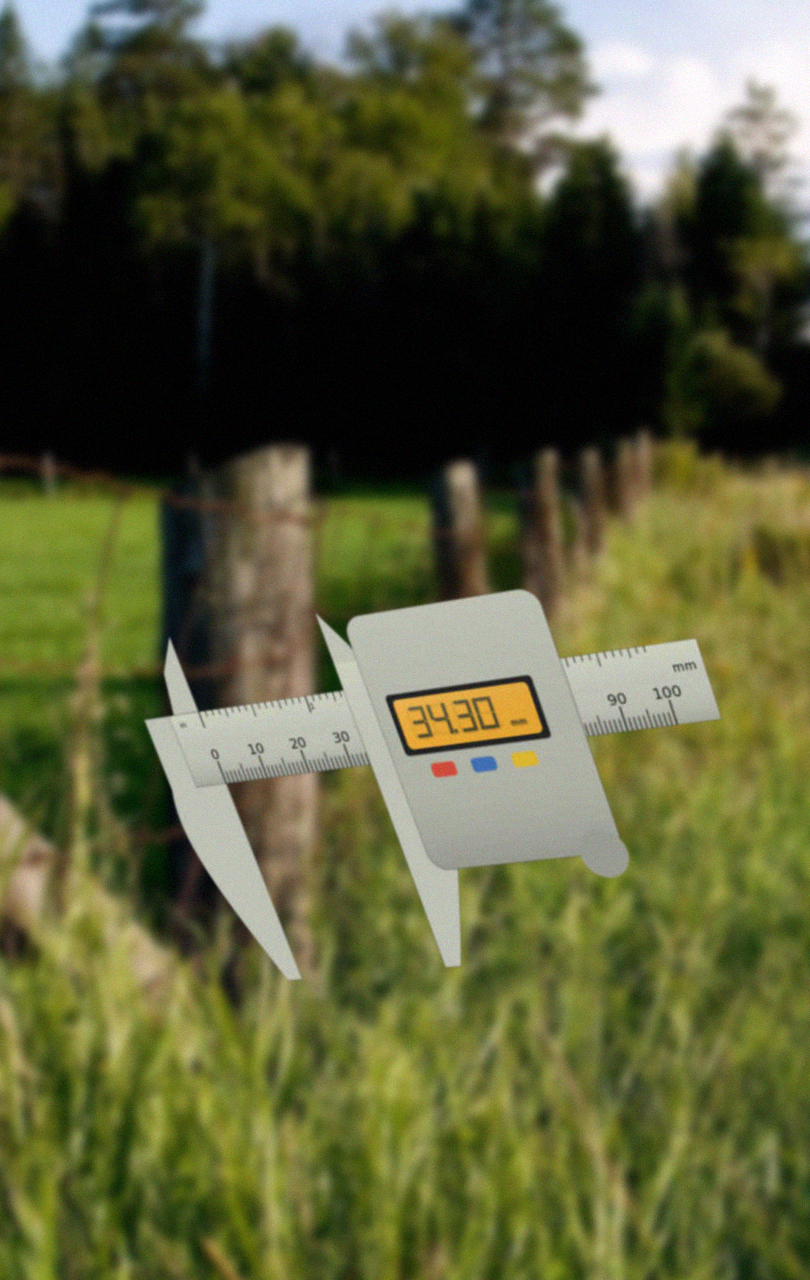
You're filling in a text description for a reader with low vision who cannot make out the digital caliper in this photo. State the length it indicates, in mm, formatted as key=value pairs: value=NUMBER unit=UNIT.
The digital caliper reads value=34.30 unit=mm
